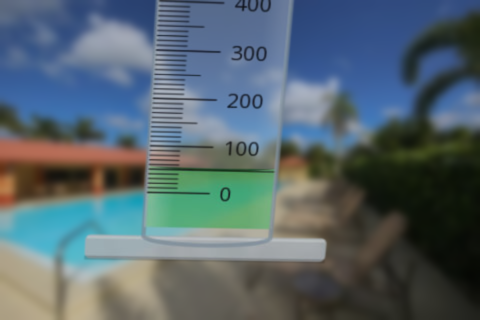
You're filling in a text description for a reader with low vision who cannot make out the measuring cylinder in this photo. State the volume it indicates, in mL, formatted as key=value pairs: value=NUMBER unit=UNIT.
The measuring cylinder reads value=50 unit=mL
